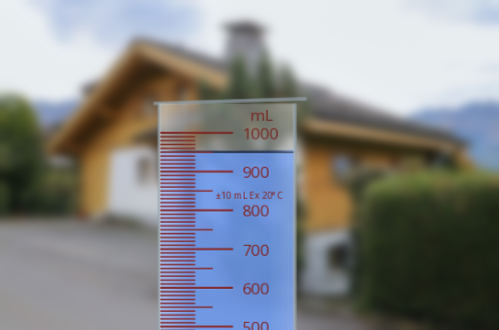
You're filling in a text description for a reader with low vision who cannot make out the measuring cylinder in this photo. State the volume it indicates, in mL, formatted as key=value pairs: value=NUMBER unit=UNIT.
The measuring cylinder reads value=950 unit=mL
